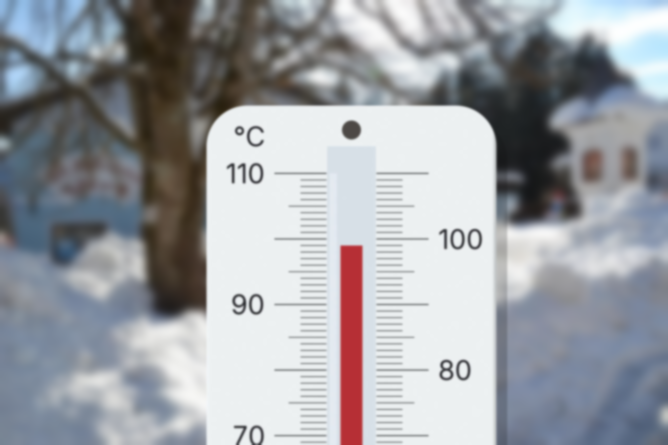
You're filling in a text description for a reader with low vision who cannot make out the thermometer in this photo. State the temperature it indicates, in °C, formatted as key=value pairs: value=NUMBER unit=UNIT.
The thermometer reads value=99 unit=°C
